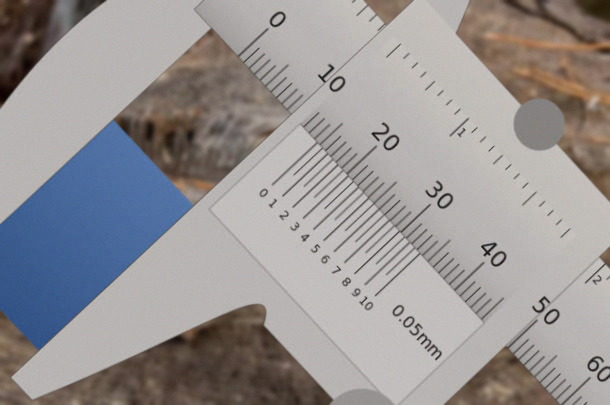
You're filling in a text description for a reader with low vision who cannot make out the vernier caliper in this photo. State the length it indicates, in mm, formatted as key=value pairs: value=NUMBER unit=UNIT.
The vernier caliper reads value=14.6 unit=mm
